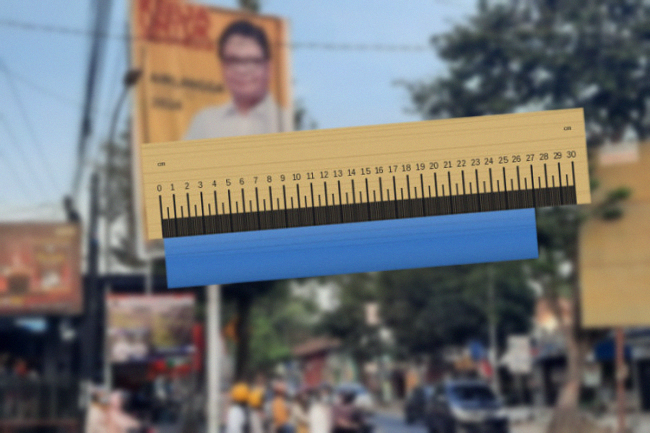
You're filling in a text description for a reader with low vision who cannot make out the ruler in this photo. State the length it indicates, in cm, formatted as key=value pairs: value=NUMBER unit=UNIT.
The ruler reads value=27 unit=cm
